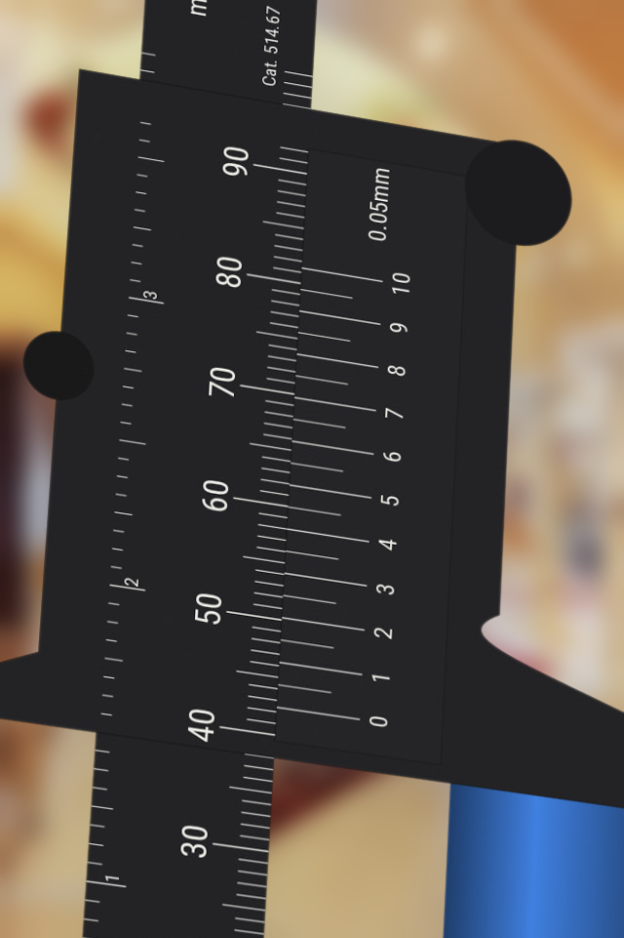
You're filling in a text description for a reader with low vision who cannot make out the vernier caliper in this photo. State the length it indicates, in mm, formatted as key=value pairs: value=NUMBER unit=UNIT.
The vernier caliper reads value=42.4 unit=mm
